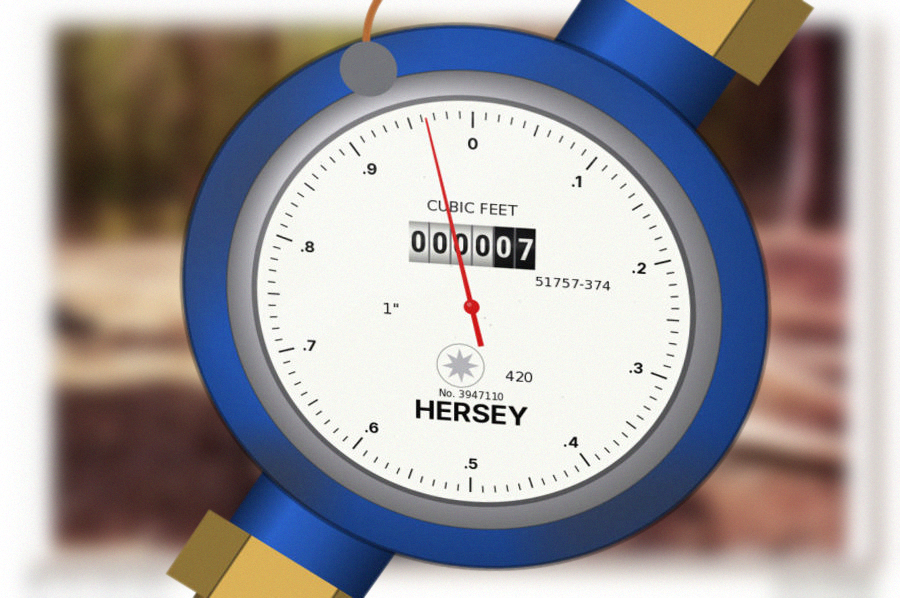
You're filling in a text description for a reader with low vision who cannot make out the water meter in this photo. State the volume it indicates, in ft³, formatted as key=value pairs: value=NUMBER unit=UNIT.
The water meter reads value=6.96 unit=ft³
